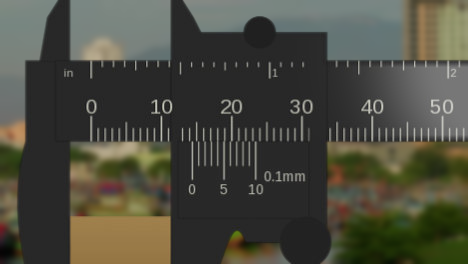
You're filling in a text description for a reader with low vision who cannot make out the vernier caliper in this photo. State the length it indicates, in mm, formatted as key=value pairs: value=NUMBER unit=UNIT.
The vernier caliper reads value=14.4 unit=mm
